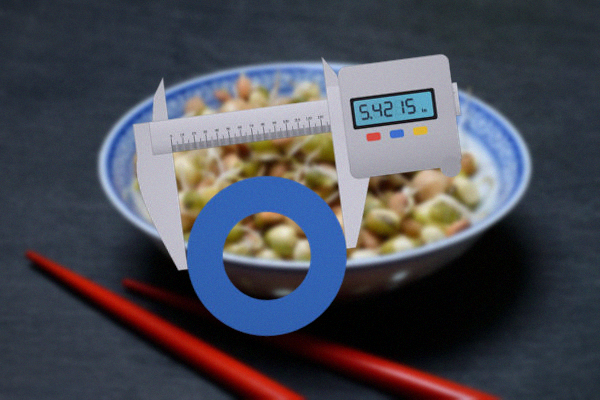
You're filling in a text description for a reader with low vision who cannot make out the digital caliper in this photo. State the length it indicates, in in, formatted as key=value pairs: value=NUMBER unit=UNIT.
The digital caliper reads value=5.4215 unit=in
